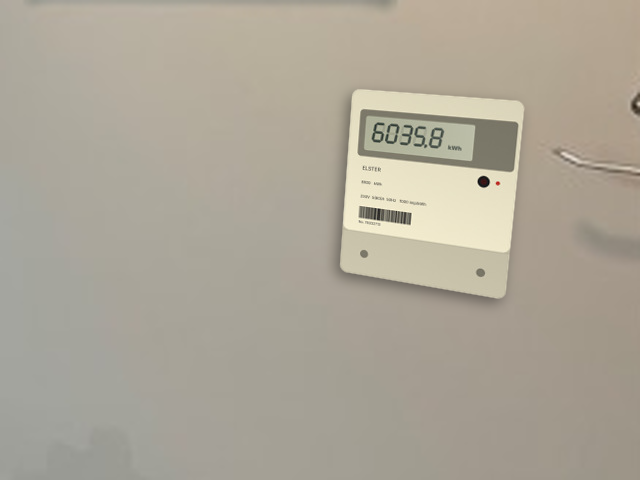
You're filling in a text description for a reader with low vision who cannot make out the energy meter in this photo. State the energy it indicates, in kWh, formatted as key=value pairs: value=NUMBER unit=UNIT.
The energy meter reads value=6035.8 unit=kWh
